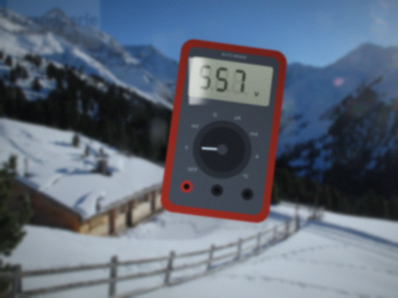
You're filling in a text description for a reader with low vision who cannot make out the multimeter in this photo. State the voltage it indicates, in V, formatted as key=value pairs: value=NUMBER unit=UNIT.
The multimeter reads value=557 unit=V
